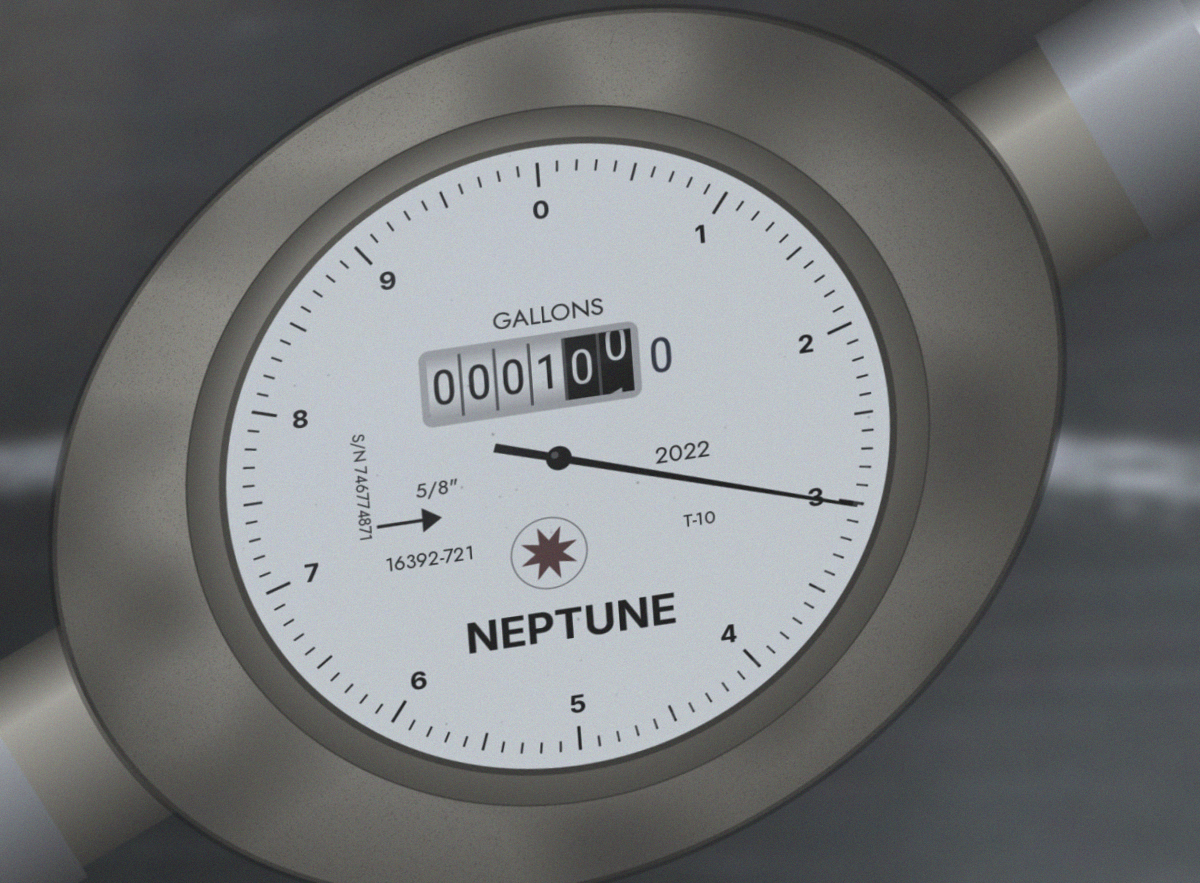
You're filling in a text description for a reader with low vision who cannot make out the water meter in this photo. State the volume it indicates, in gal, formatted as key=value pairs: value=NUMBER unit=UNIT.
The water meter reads value=1003.0 unit=gal
